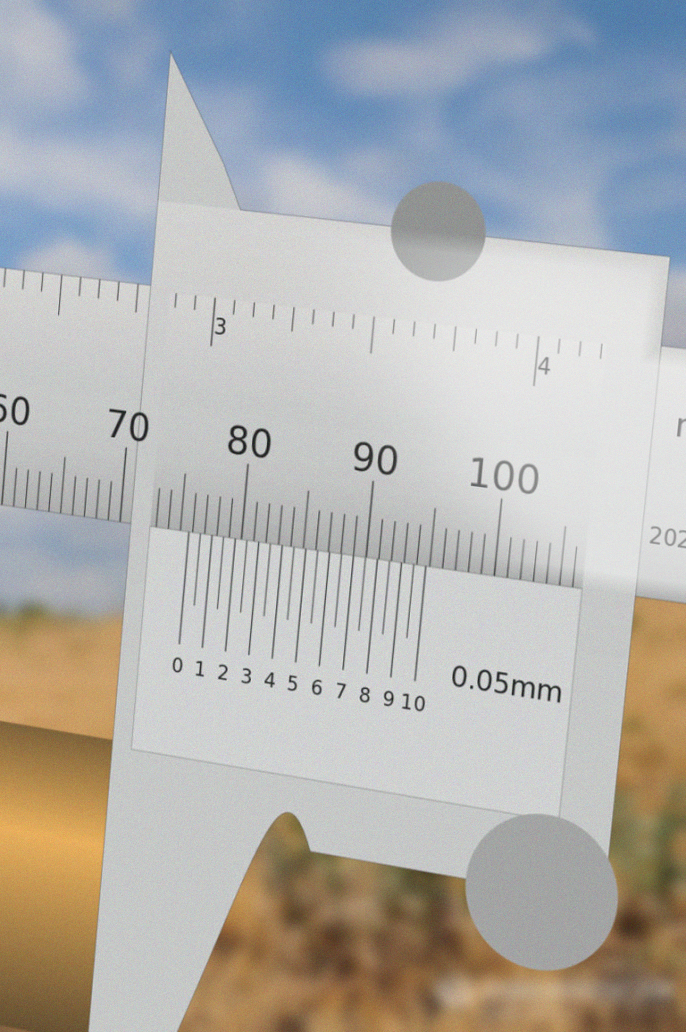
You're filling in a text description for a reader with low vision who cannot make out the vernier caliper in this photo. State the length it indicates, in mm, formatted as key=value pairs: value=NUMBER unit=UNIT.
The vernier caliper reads value=75.7 unit=mm
